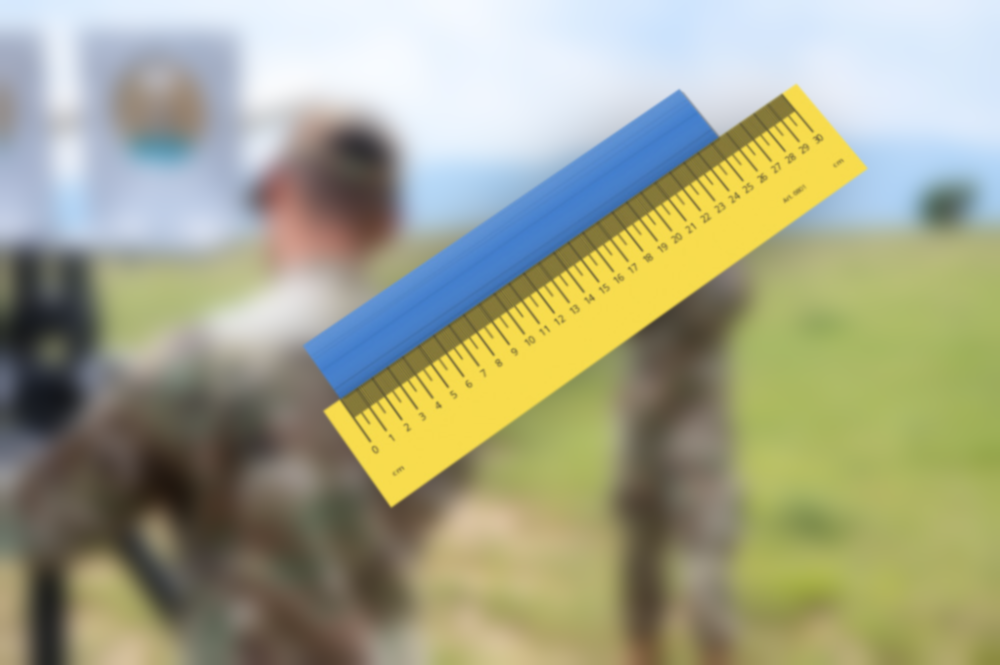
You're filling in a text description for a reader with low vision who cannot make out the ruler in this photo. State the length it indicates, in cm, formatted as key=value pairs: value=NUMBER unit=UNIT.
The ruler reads value=25.5 unit=cm
